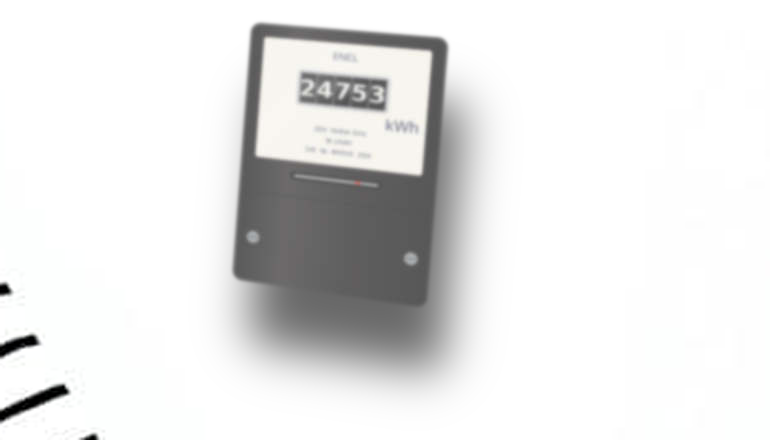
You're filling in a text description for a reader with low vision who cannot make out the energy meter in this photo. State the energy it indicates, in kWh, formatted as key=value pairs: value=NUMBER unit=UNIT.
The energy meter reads value=24753 unit=kWh
